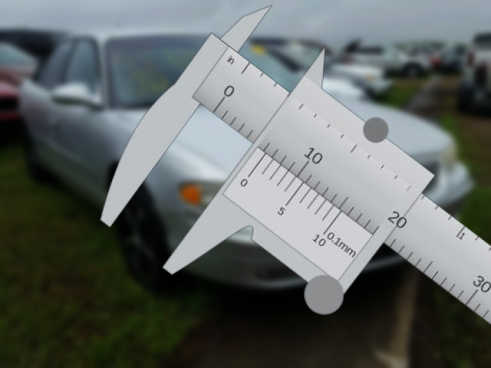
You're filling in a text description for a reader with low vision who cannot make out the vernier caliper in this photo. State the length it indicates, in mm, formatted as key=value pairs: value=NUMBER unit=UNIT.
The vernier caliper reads value=6.3 unit=mm
